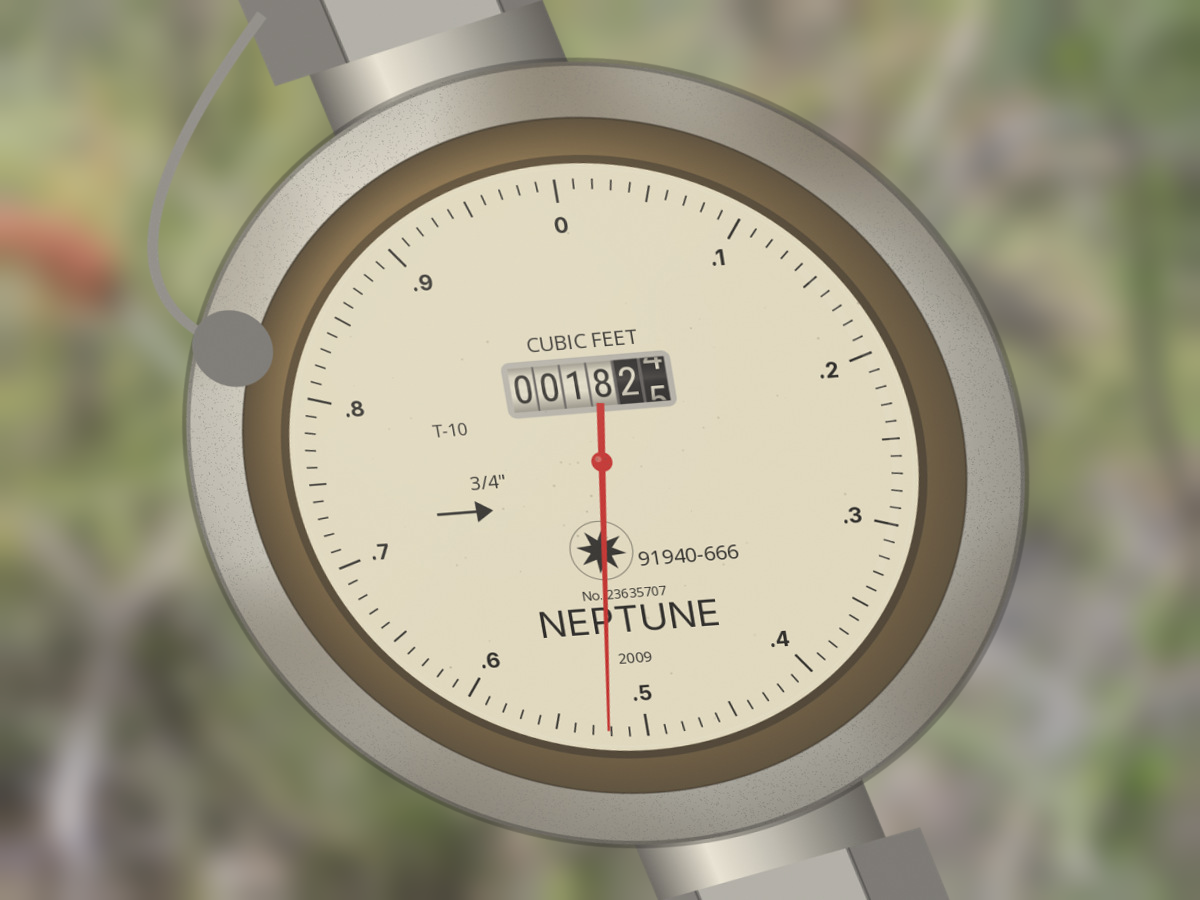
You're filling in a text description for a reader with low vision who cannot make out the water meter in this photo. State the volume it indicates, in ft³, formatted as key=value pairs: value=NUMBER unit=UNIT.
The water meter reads value=1824.52 unit=ft³
